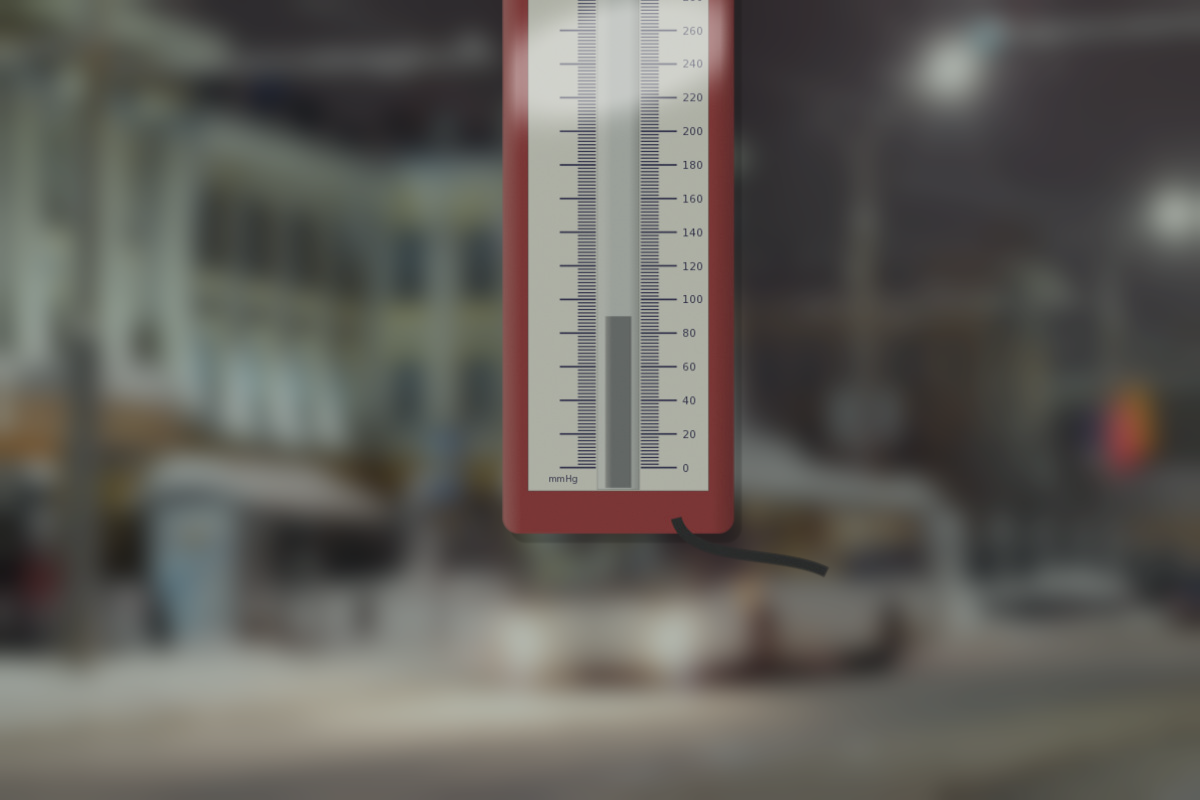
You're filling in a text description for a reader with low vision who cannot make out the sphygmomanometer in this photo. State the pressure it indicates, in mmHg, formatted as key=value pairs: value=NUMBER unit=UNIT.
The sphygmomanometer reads value=90 unit=mmHg
